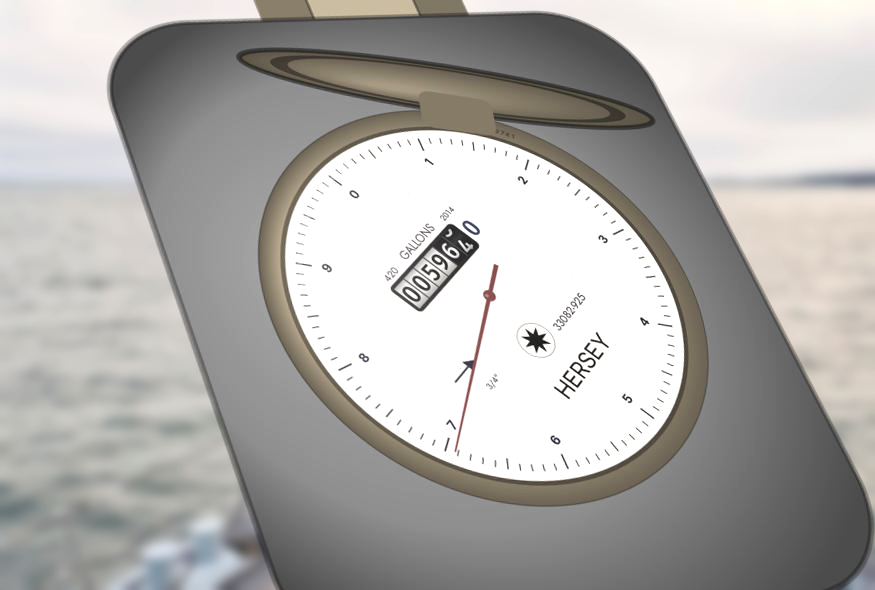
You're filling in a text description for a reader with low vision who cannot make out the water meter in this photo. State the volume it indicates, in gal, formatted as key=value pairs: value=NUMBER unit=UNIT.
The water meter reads value=59636.9 unit=gal
